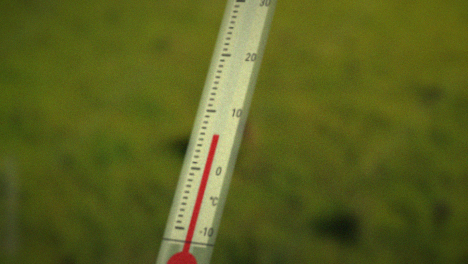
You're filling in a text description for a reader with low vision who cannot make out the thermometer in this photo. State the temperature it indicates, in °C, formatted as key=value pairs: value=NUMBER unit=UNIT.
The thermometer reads value=6 unit=°C
